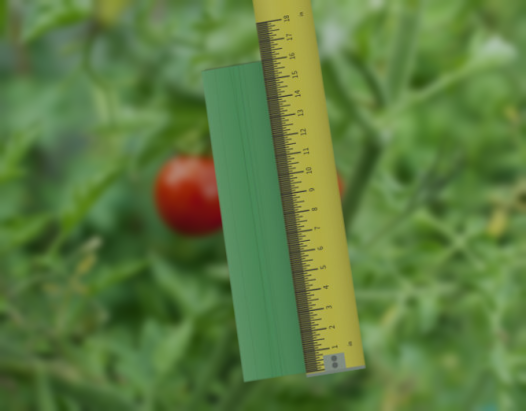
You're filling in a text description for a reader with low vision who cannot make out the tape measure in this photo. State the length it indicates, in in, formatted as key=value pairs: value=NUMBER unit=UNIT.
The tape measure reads value=16 unit=in
